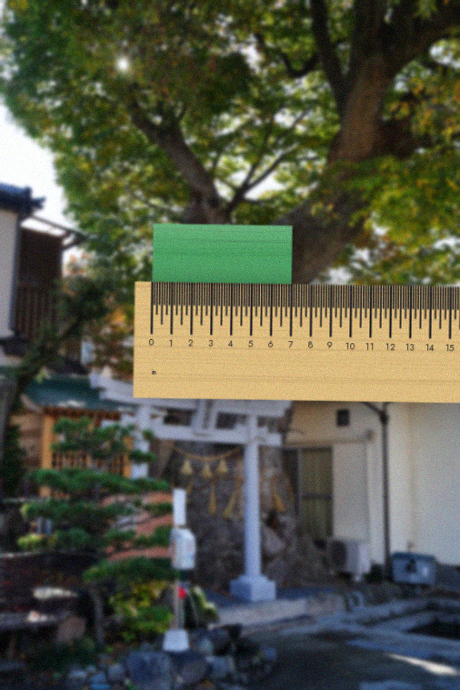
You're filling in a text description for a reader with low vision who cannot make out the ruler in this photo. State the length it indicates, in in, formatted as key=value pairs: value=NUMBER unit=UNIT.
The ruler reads value=7 unit=in
